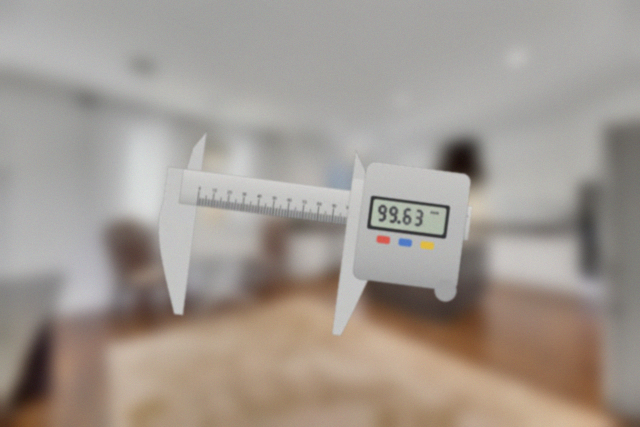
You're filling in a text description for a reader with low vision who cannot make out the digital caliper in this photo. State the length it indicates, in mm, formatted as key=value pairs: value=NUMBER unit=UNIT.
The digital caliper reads value=99.63 unit=mm
